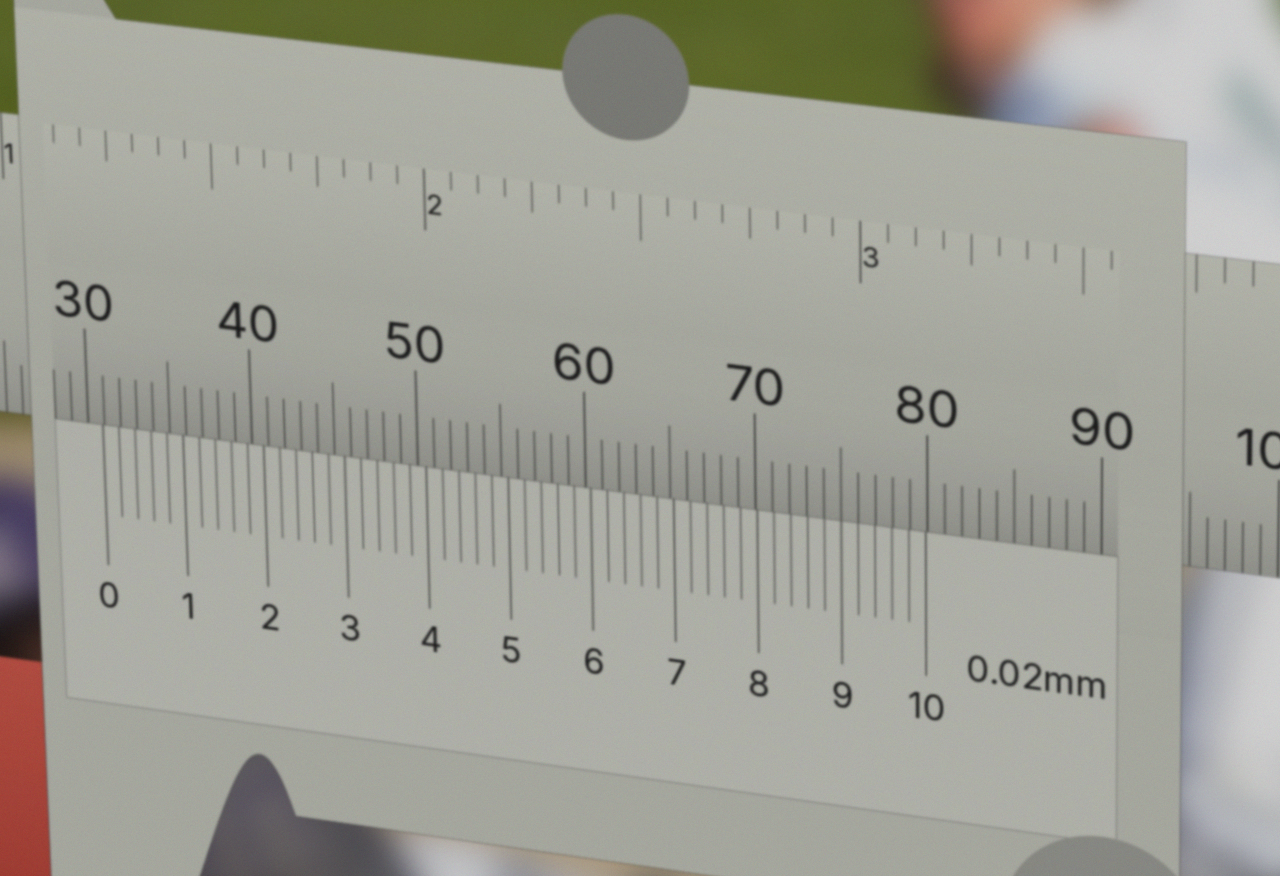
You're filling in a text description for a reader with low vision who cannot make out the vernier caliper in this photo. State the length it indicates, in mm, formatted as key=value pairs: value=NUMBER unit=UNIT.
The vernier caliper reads value=30.9 unit=mm
